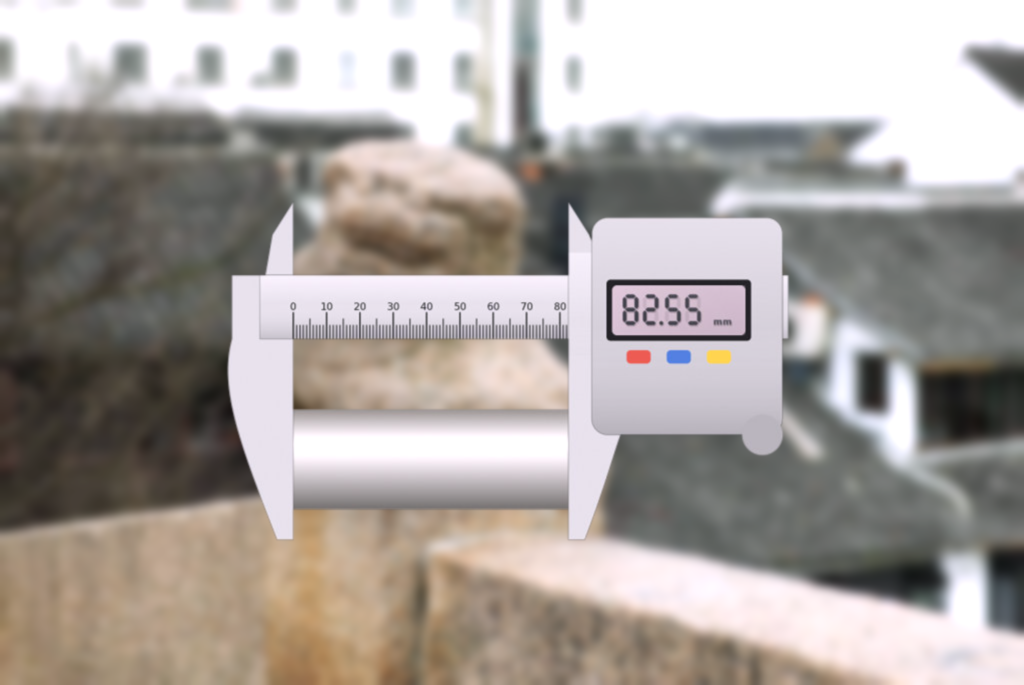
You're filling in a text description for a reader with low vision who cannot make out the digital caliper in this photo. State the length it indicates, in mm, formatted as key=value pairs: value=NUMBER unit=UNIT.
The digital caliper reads value=82.55 unit=mm
